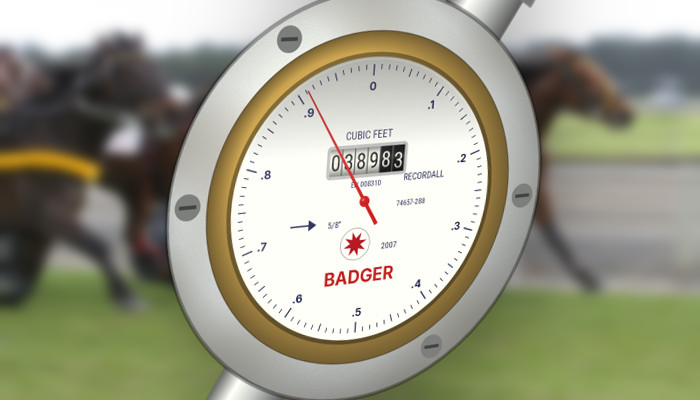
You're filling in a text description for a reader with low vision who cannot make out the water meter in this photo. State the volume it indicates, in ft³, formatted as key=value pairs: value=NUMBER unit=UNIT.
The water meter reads value=38982.91 unit=ft³
